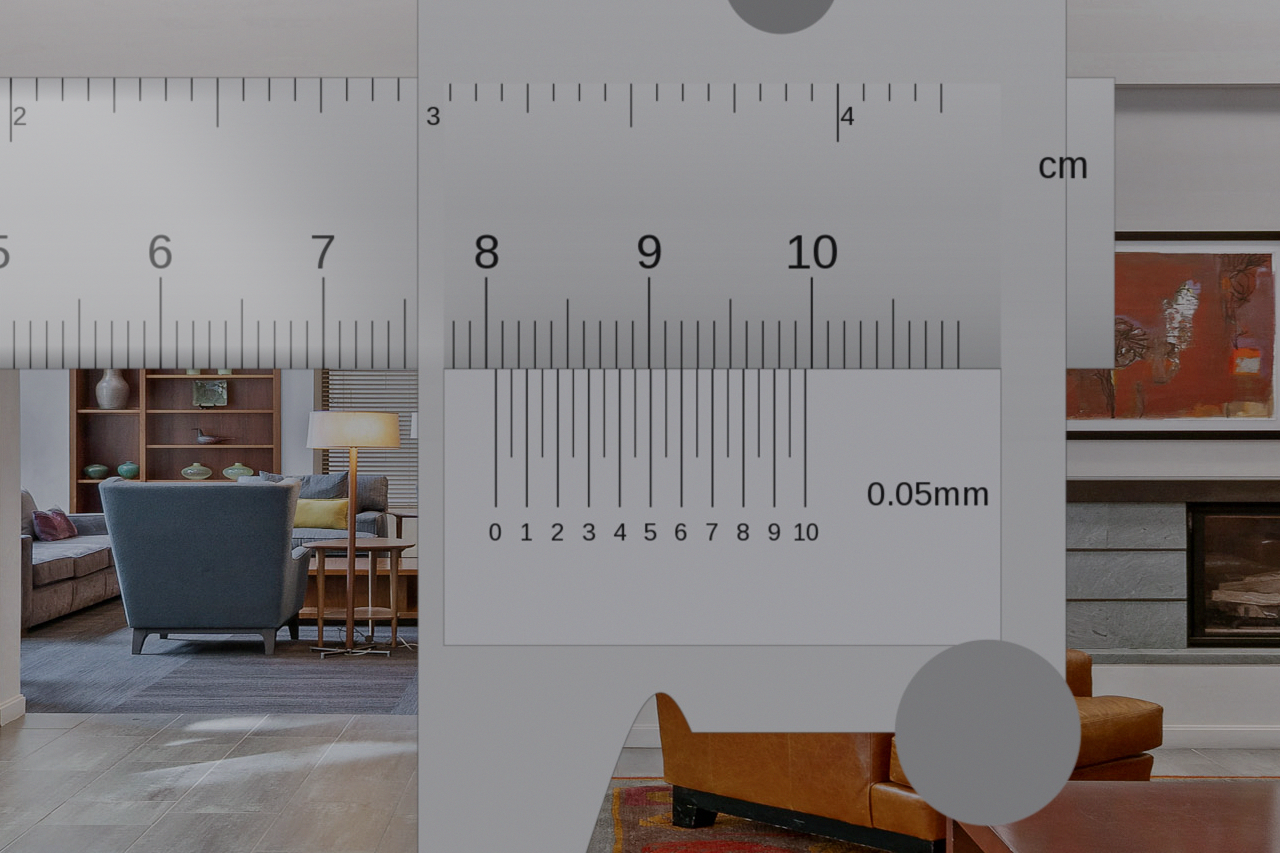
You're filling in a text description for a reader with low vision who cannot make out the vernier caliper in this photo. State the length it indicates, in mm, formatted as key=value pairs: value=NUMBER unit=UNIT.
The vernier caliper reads value=80.6 unit=mm
